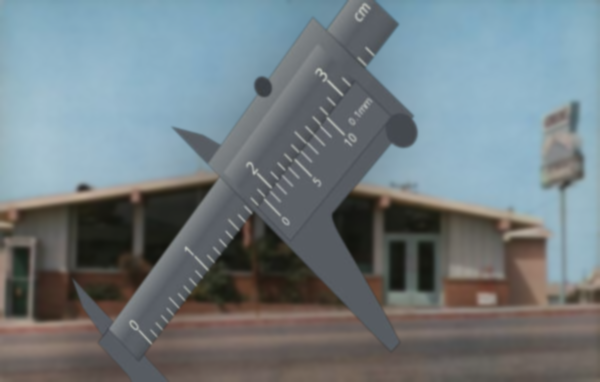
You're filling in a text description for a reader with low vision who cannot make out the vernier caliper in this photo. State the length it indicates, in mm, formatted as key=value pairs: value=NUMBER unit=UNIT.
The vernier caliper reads value=18.8 unit=mm
